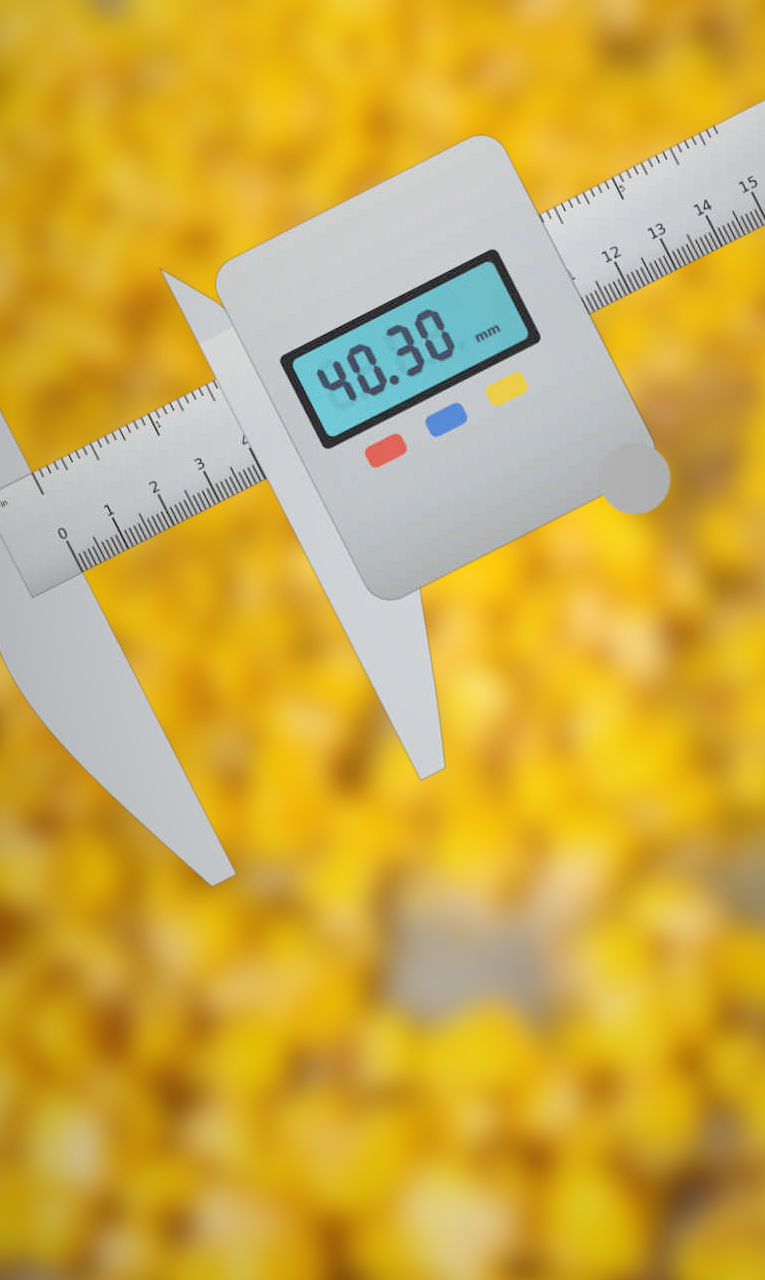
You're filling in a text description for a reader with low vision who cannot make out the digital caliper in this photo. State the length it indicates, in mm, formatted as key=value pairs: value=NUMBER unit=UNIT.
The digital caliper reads value=40.30 unit=mm
